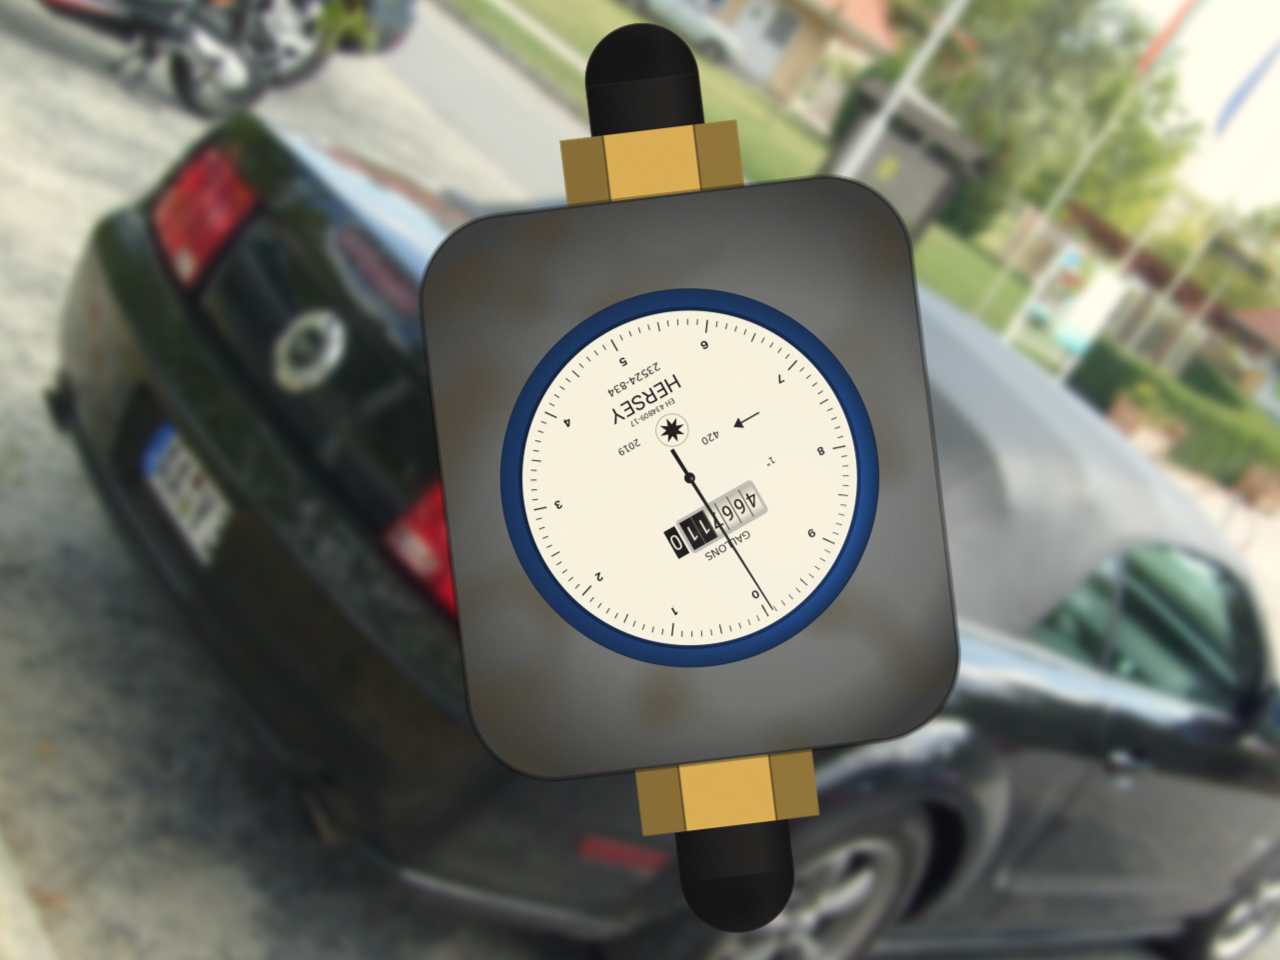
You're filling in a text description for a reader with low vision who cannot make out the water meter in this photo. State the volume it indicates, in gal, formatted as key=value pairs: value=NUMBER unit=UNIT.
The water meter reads value=4667109.9 unit=gal
